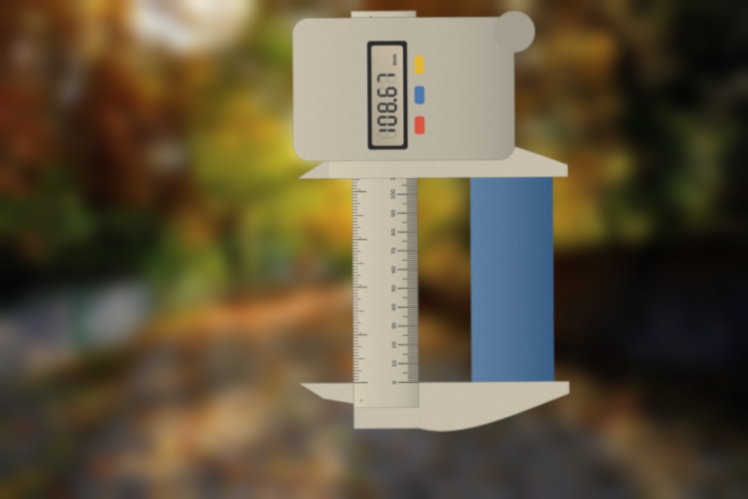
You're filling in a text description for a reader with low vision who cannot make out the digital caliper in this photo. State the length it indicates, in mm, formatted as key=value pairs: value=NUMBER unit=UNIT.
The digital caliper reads value=108.67 unit=mm
